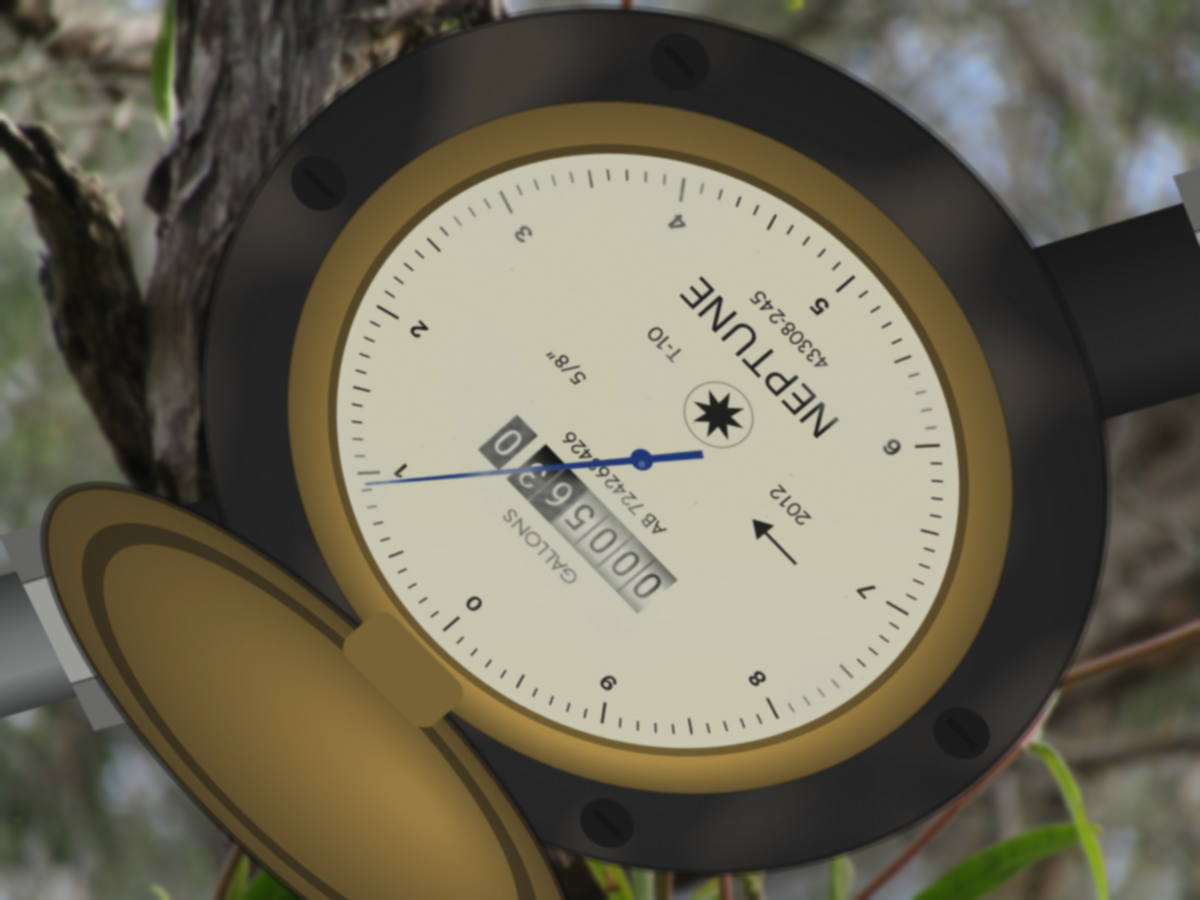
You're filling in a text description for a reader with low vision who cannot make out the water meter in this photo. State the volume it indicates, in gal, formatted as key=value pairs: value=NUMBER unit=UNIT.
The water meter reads value=5630.9 unit=gal
